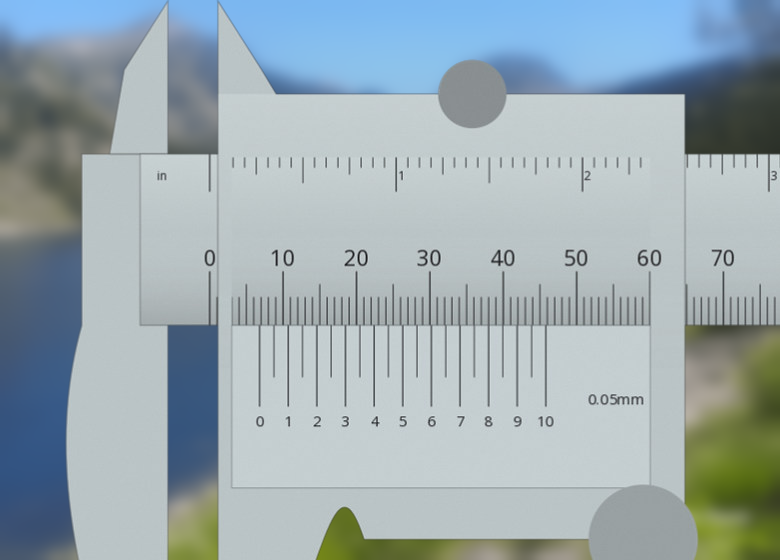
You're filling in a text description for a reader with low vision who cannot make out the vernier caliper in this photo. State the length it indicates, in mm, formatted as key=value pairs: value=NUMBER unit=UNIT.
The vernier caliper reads value=6.8 unit=mm
